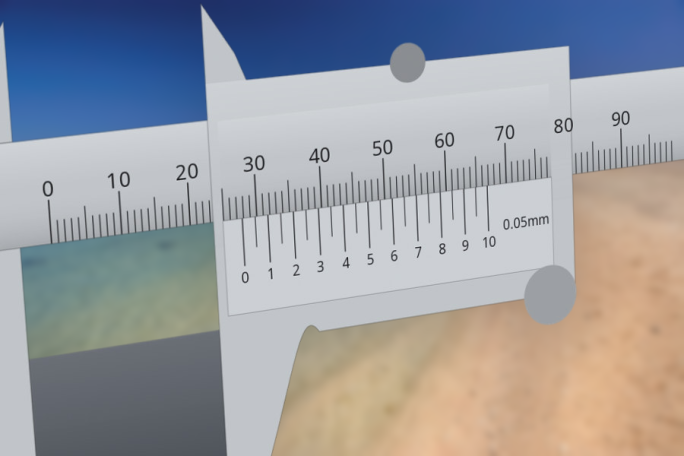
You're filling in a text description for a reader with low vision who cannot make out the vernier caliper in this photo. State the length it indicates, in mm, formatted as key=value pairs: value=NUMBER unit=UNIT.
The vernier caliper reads value=27.8 unit=mm
